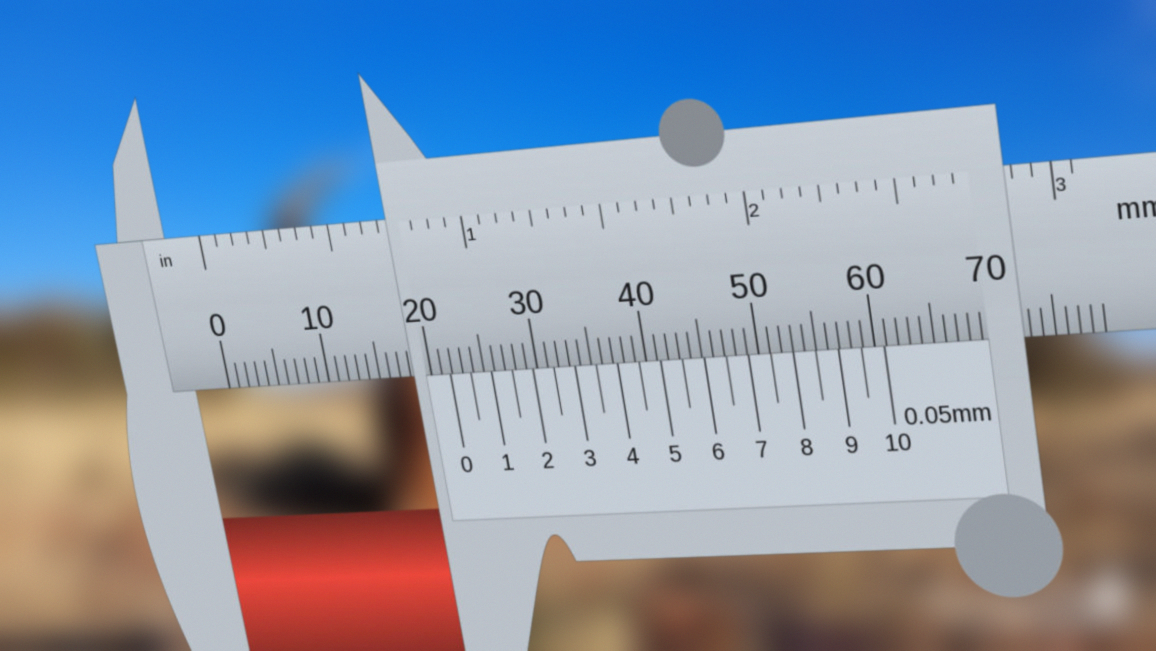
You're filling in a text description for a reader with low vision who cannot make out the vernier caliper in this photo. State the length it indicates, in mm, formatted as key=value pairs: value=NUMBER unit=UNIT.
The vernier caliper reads value=21.8 unit=mm
